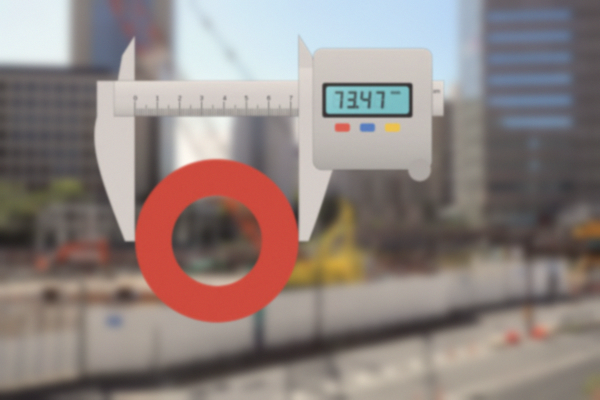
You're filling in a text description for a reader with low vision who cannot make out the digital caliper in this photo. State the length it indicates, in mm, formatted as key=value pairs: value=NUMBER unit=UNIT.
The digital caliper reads value=73.47 unit=mm
